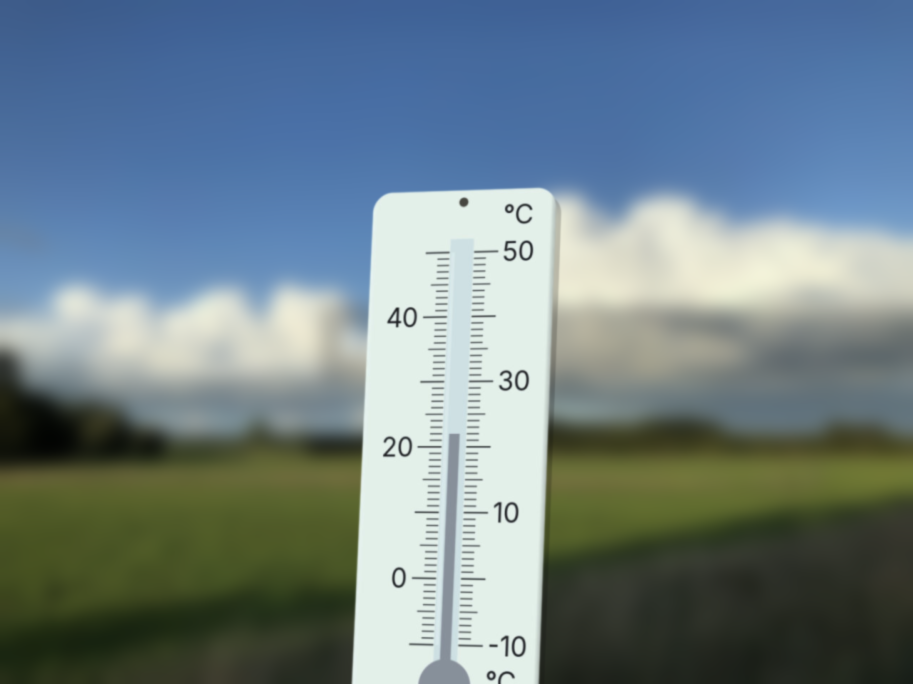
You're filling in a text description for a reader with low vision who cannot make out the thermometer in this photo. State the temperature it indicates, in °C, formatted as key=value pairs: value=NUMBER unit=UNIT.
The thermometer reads value=22 unit=°C
